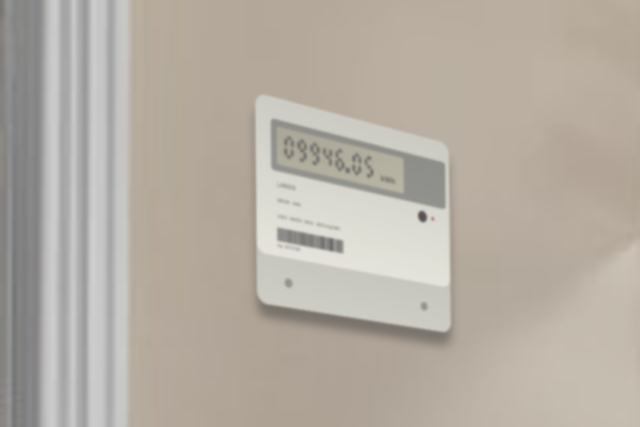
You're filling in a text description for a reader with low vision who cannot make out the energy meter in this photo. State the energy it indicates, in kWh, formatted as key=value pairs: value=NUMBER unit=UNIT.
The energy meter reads value=9946.05 unit=kWh
